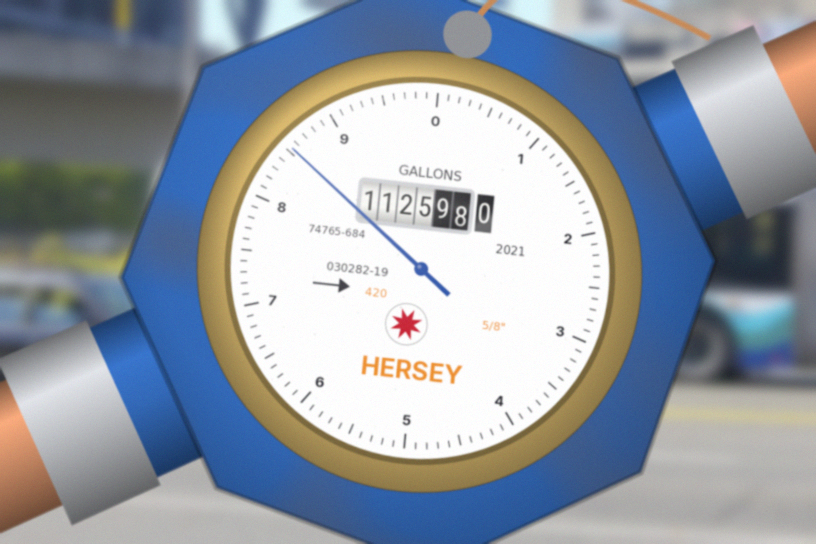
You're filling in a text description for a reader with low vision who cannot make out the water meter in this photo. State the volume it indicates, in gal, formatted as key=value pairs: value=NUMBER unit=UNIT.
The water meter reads value=1125978.5 unit=gal
